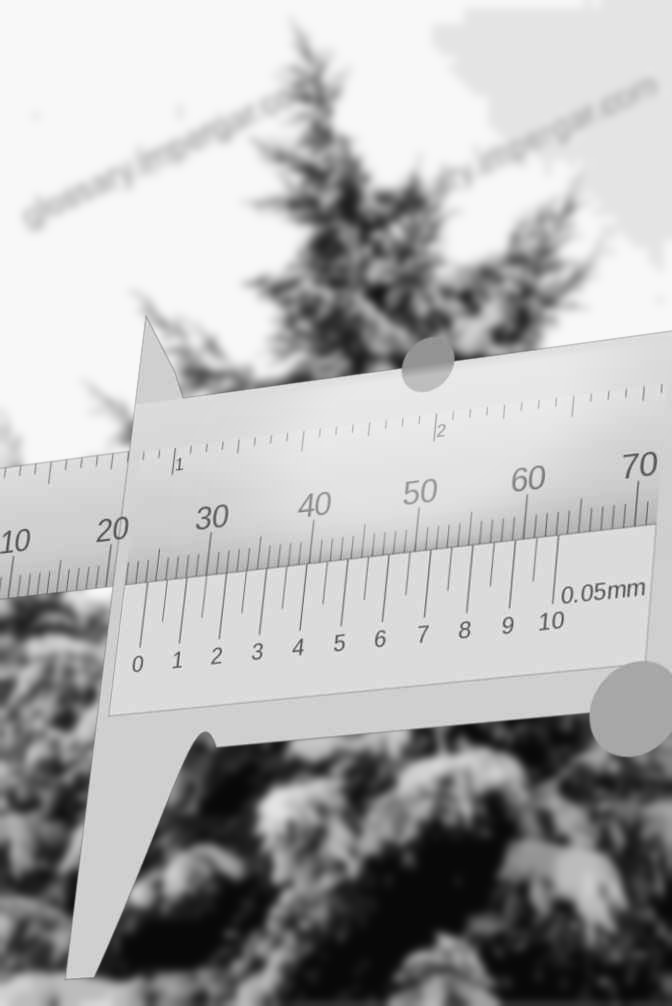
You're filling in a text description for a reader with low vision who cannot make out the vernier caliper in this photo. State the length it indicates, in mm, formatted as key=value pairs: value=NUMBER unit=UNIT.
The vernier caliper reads value=24.2 unit=mm
